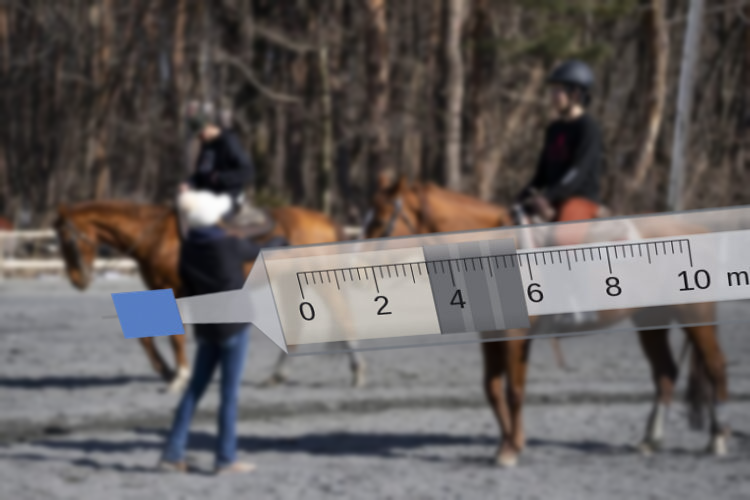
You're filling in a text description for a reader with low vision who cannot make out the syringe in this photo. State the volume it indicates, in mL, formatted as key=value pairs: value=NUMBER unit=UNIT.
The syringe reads value=3.4 unit=mL
